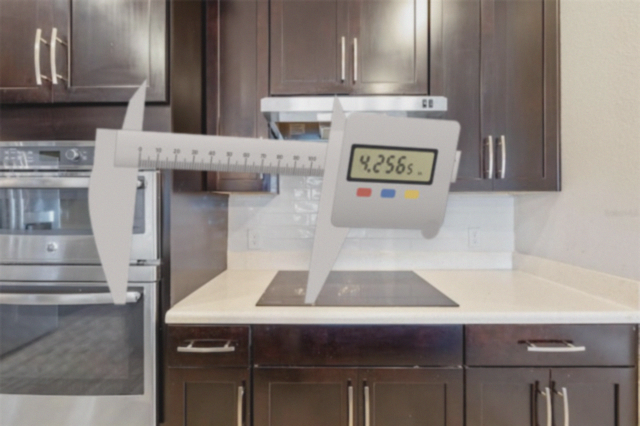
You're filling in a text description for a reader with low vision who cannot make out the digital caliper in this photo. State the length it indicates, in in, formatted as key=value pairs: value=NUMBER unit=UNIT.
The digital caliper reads value=4.2565 unit=in
